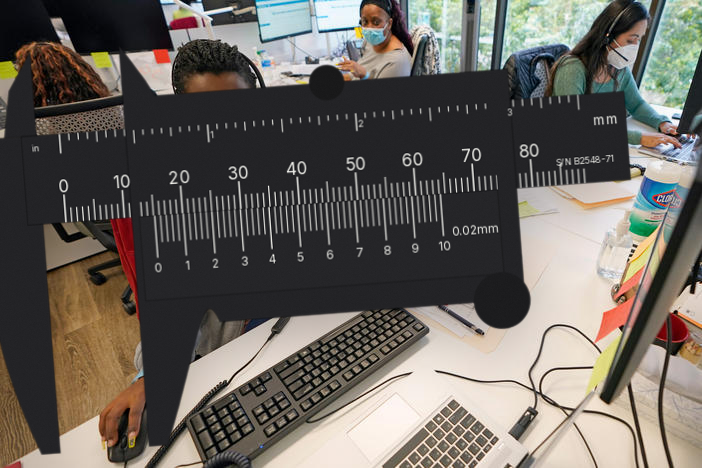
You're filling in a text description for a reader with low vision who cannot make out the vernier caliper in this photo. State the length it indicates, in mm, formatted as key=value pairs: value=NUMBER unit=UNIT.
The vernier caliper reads value=15.2 unit=mm
